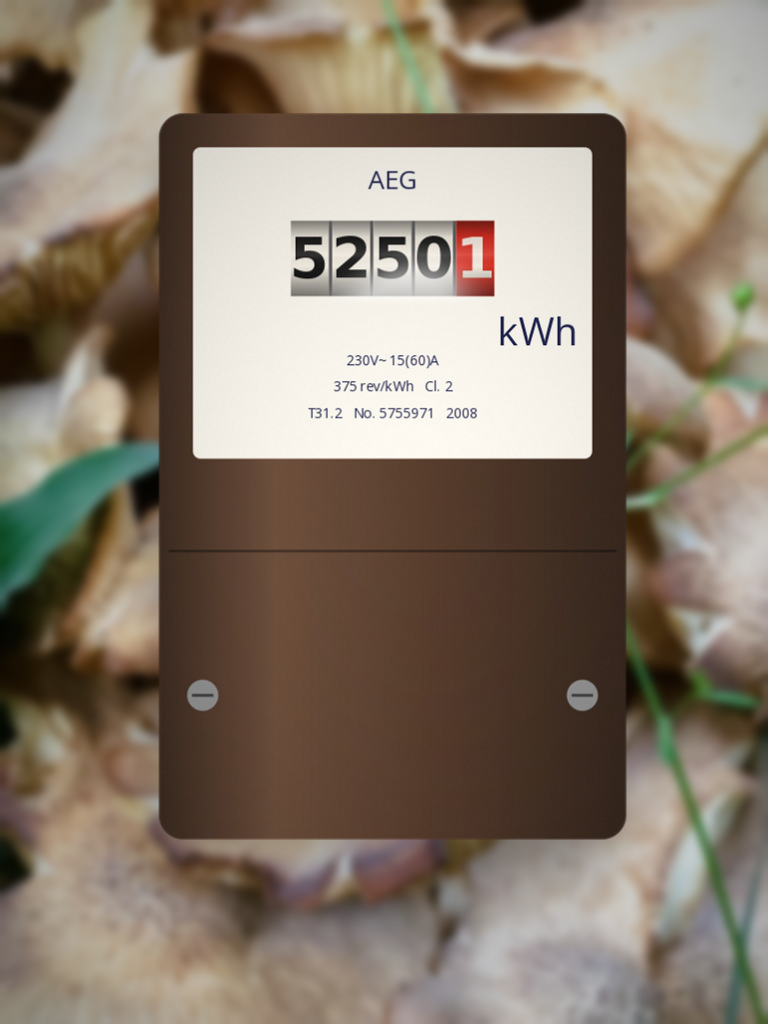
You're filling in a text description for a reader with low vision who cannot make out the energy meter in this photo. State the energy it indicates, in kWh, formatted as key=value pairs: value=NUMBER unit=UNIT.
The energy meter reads value=5250.1 unit=kWh
